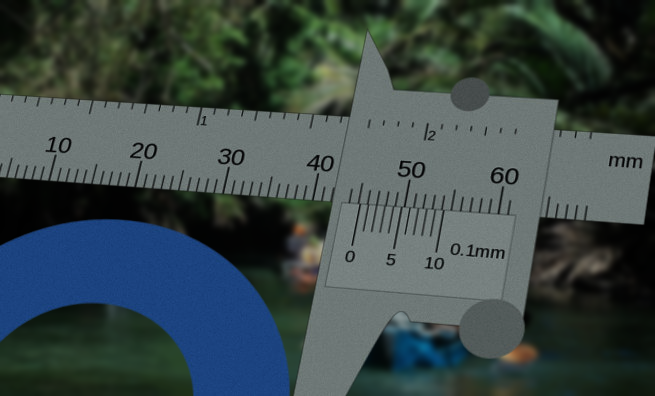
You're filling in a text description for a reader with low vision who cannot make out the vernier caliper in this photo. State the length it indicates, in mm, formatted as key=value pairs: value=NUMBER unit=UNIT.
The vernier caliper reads value=45.2 unit=mm
